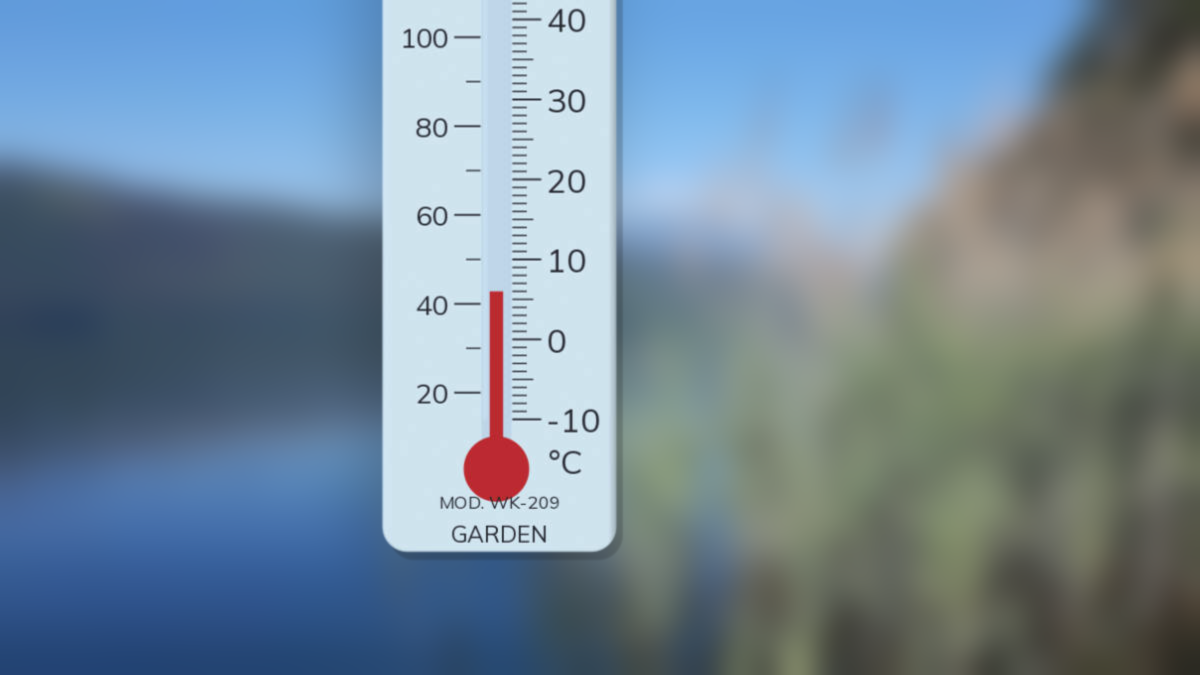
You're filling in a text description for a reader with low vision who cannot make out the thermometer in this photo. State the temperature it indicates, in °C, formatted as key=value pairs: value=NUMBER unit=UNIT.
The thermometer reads value=6 unit=°C
